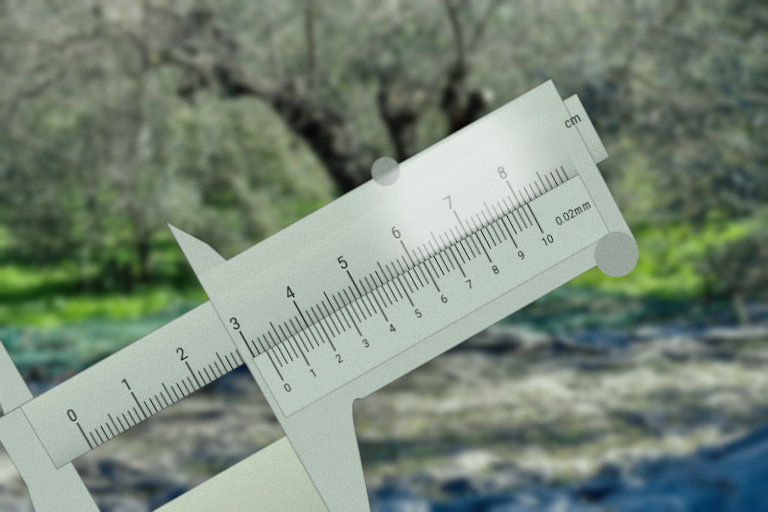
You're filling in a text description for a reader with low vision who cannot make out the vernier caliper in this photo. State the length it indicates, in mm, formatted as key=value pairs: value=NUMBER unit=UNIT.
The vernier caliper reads value=32.2 unit=mm
